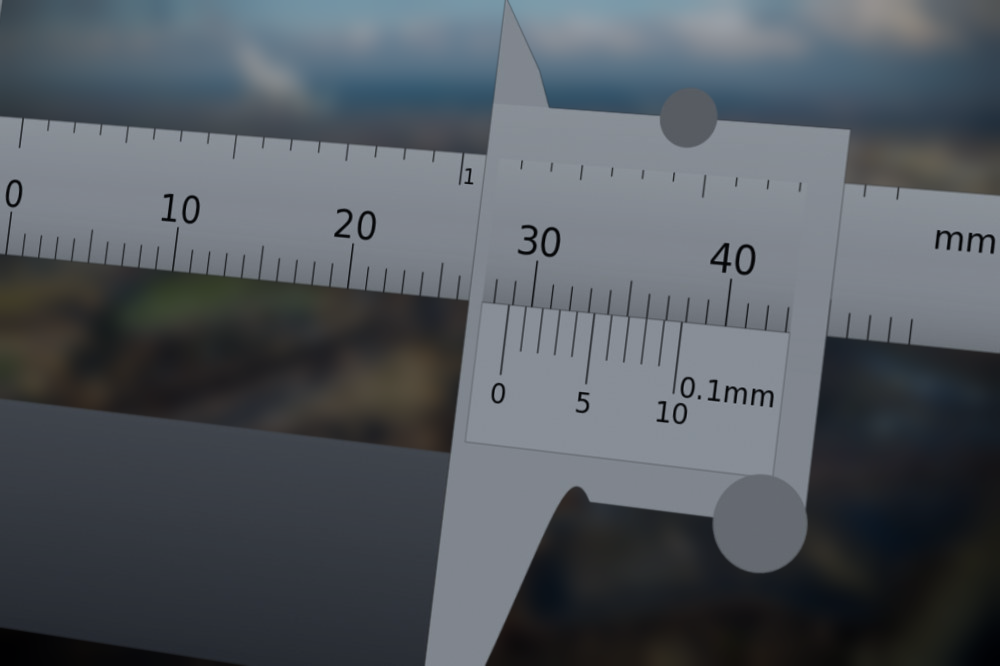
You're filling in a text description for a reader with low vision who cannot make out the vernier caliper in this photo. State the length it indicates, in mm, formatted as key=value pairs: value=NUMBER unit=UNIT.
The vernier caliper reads value=28.8 unit=mm
